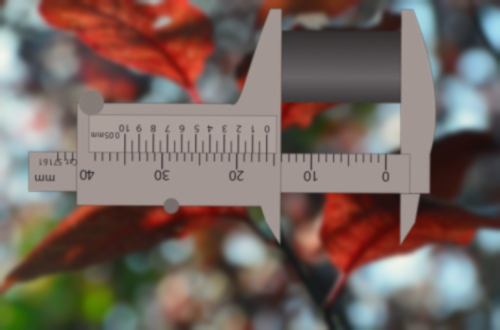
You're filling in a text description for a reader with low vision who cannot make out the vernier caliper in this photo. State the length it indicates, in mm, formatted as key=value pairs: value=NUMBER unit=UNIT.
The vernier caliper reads value=16.0 unit=mm
